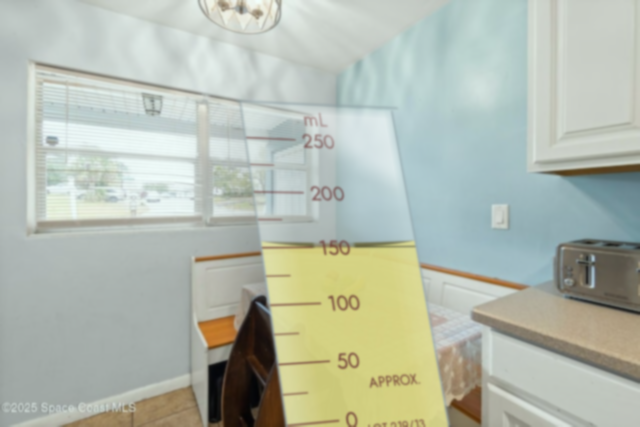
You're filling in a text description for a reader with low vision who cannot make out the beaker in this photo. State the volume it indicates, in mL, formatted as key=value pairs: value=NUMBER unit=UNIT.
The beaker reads value=150 unit=mL
